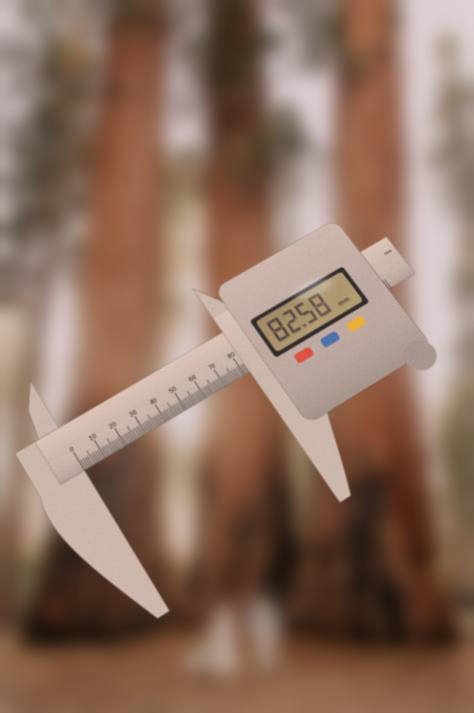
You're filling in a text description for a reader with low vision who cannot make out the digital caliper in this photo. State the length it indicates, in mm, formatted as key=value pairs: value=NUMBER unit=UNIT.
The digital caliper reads value=82.58 unit=mm
